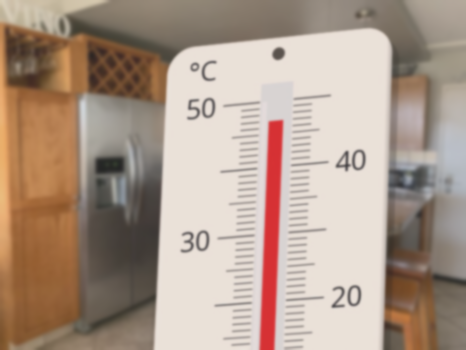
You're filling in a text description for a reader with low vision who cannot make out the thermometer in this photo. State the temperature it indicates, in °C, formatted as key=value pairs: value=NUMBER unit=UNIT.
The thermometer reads value=47 unit=°C
